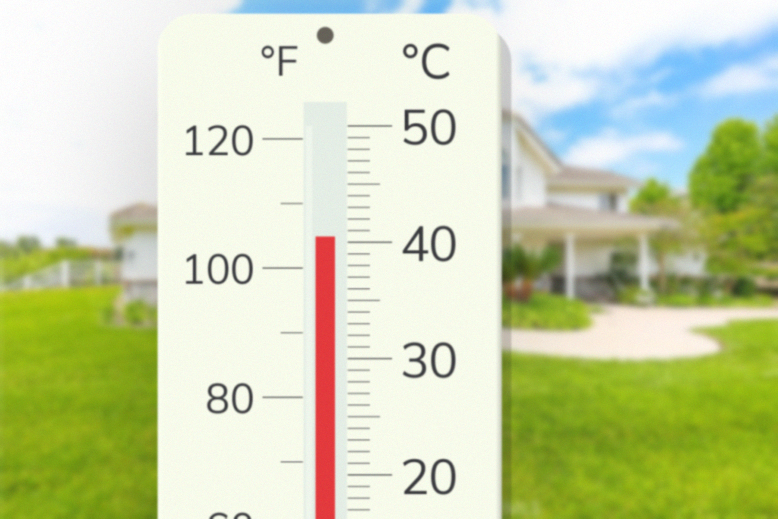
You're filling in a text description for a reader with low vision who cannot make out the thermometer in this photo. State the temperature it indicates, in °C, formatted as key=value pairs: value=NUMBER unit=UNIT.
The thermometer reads value=40.5 unit=°C
